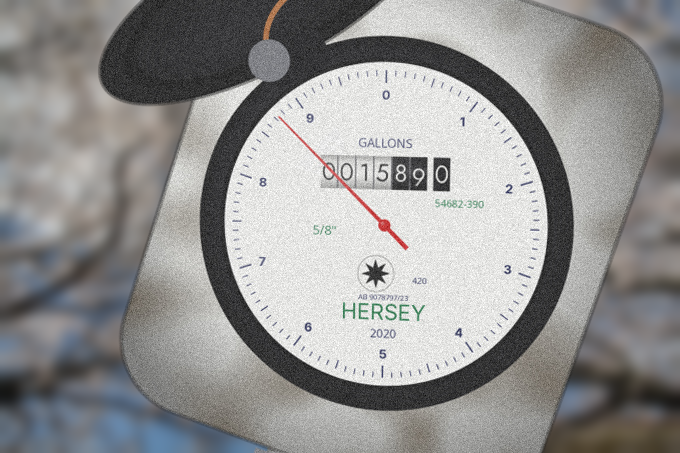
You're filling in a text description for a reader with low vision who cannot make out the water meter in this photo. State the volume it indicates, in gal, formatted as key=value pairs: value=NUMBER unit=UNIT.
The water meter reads value=15888.7 unit=gal
